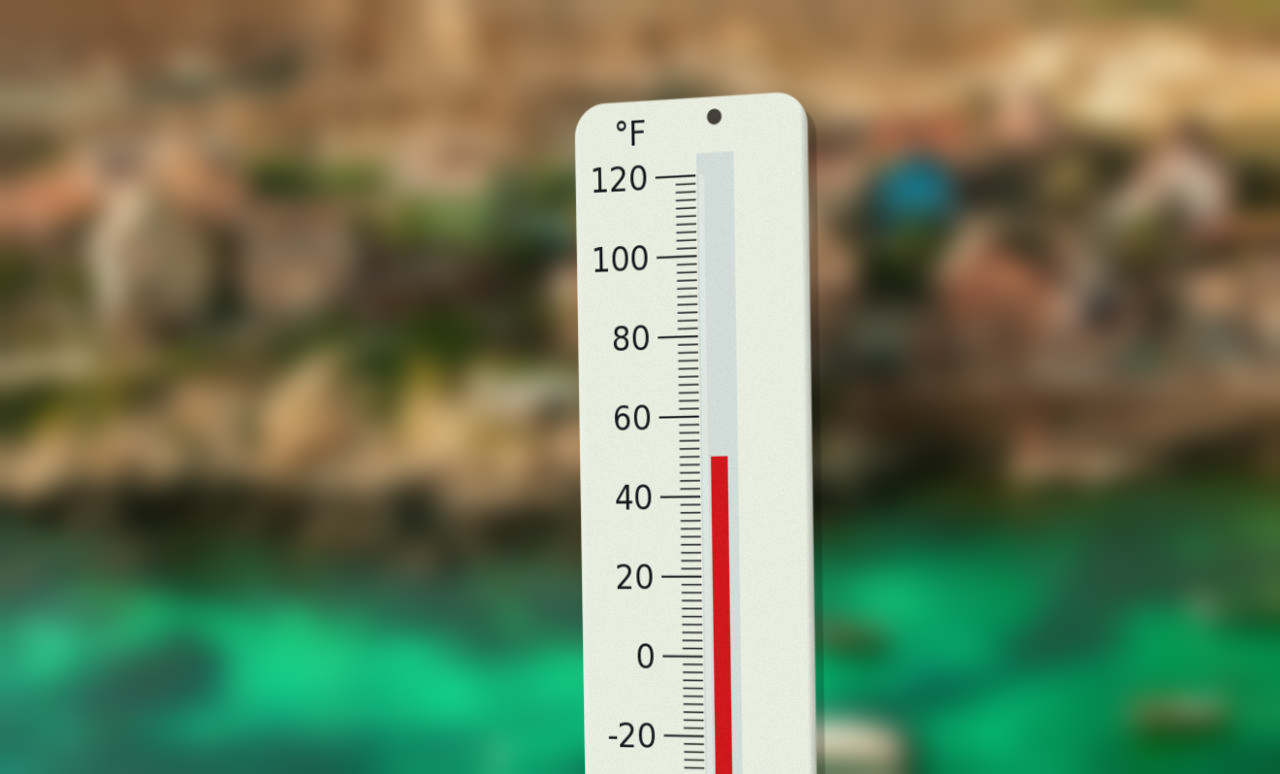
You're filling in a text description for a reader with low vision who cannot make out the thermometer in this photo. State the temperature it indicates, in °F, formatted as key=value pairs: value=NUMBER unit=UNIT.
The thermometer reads value=50 unit=°F
